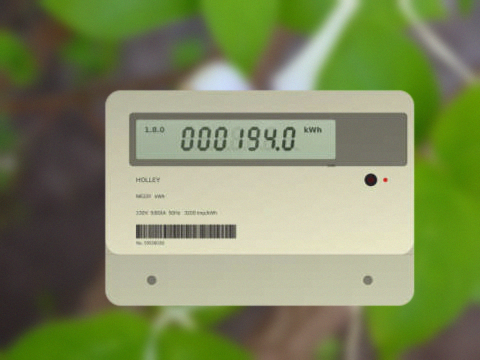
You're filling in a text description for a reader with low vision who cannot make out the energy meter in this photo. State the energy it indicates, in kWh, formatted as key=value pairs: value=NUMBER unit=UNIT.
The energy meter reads value=194.0 unit=kWh
